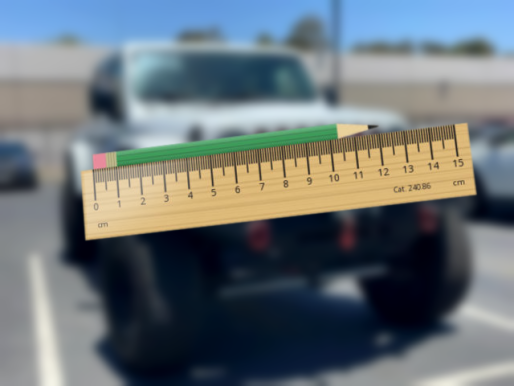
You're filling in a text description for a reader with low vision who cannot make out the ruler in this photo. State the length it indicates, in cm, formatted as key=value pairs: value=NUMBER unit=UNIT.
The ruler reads value=12 unit=cm
